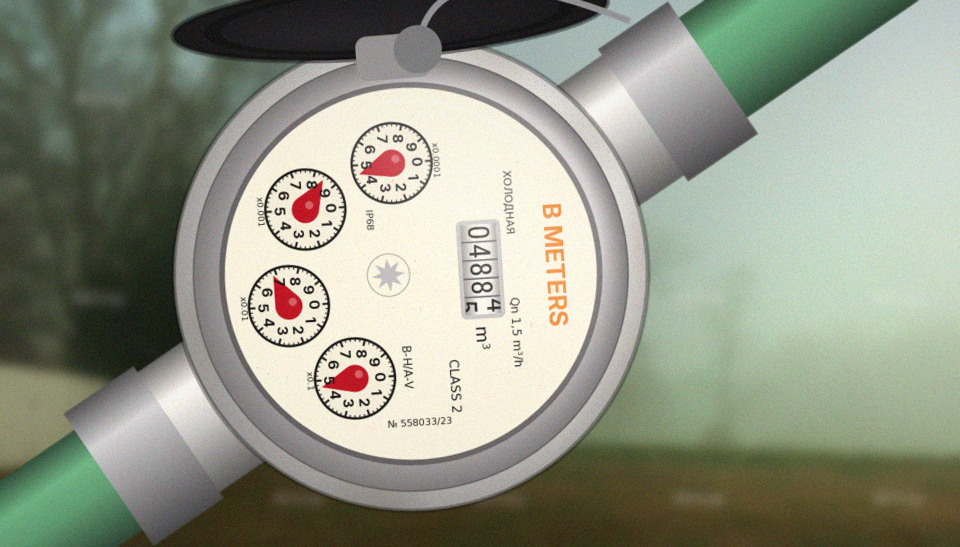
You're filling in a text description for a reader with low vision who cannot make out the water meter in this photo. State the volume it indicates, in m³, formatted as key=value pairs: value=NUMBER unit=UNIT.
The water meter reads value=4884.4684 unit=m³
